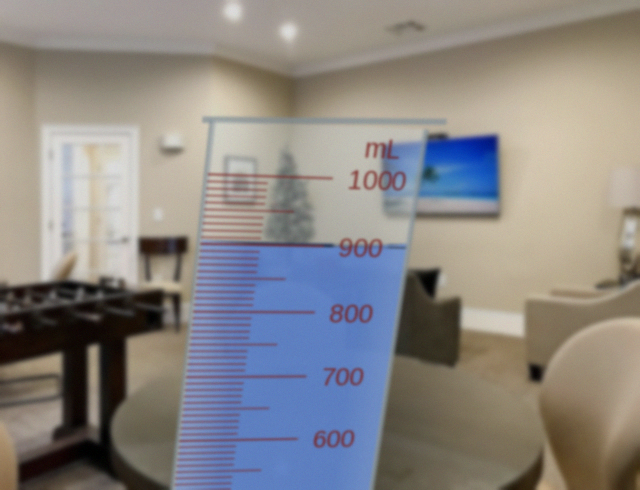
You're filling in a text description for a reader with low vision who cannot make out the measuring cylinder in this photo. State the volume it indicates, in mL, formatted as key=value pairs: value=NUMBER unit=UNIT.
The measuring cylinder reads value=900 unit=mL
